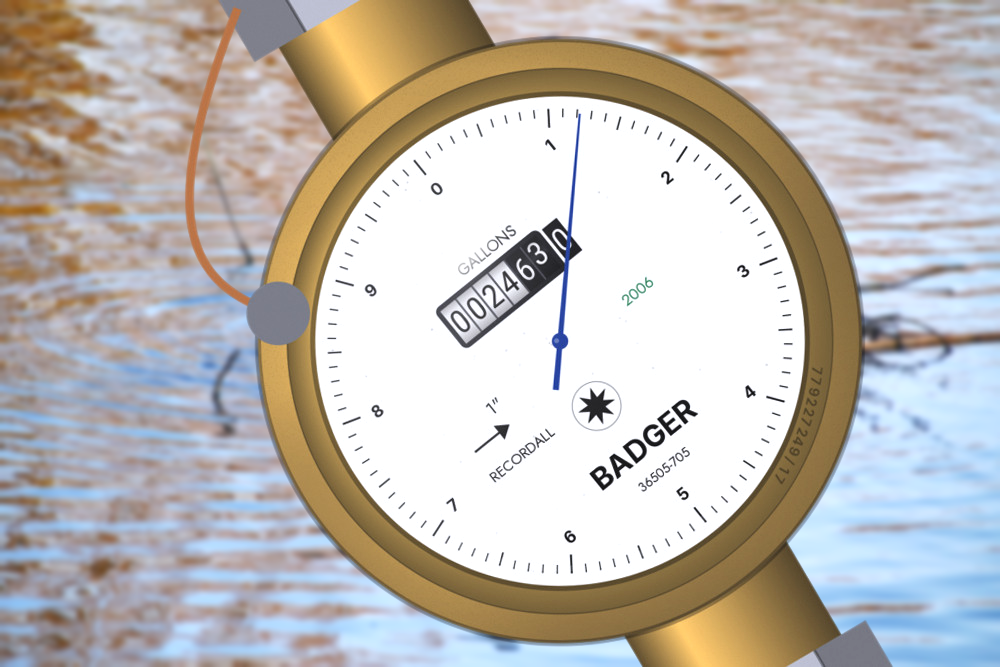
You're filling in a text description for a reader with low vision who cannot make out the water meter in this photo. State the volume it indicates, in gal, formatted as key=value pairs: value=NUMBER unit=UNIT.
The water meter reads value=24631.2 unit=gal
